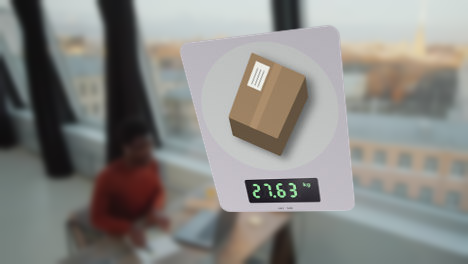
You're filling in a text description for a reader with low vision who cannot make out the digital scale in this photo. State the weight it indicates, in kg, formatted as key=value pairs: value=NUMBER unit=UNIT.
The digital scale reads value=27.63 unit=kg
